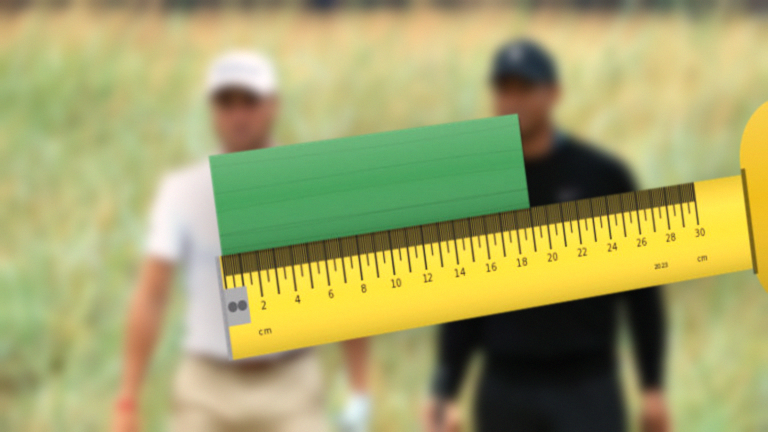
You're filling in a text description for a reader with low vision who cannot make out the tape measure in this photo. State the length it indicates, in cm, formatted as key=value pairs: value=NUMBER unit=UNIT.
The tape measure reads value=19 unit=cm
